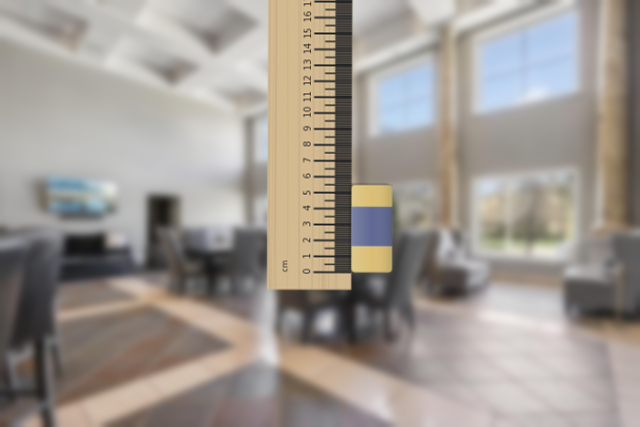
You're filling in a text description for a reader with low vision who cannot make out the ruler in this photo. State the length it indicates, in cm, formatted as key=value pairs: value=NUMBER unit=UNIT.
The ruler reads value=5.5 unit=cm
